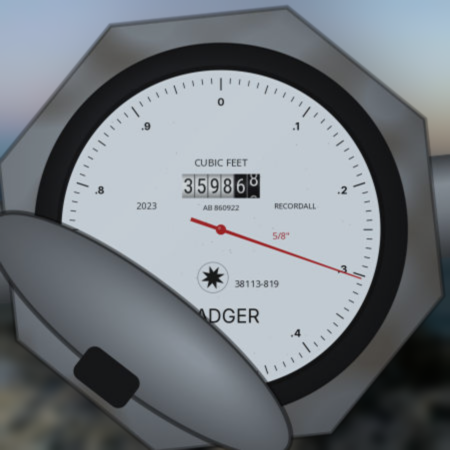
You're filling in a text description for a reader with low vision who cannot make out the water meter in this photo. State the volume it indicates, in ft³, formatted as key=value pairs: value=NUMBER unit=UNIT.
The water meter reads value=359868.30 unit=ft³
